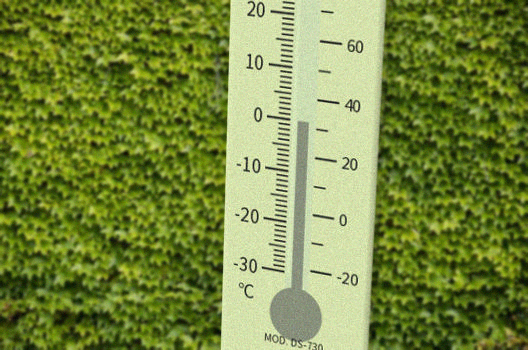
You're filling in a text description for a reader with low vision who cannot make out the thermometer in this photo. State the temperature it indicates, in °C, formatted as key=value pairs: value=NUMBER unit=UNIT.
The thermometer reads value=0 unit=°C
